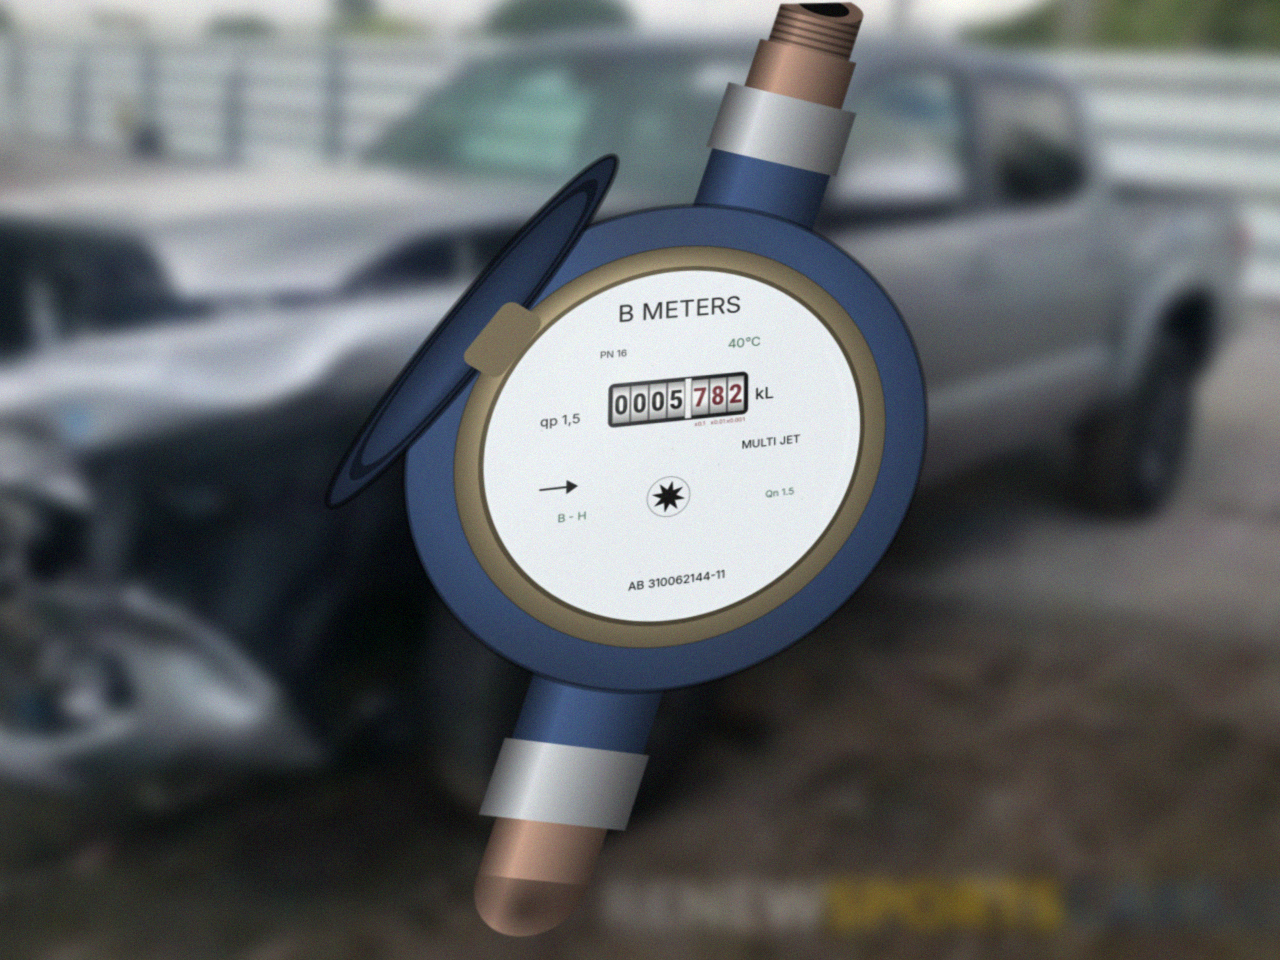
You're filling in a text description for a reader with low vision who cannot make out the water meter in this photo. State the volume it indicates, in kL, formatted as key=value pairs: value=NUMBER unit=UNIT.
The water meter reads value=5.782 unit=kL
